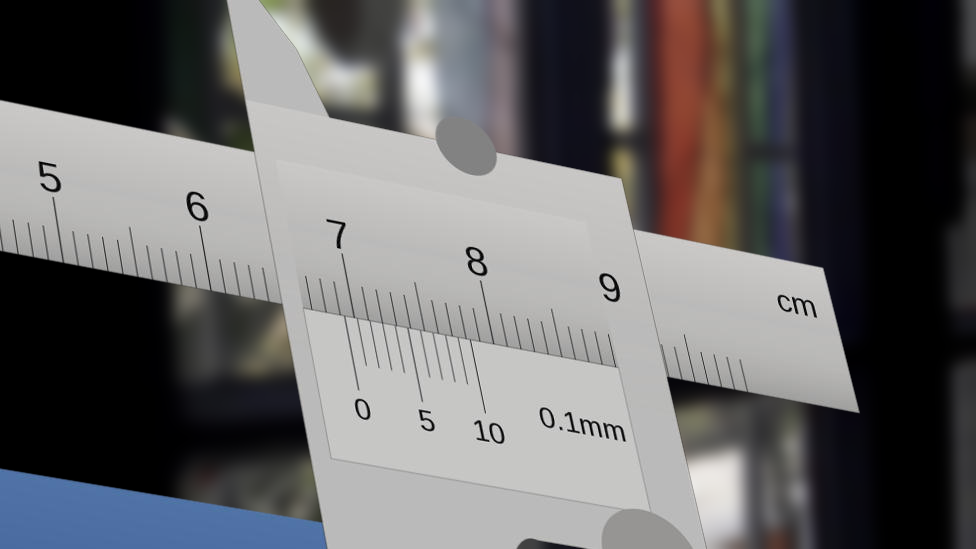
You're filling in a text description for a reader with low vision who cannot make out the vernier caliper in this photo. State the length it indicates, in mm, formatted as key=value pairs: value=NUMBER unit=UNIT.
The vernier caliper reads value=69.3 unit=mm
